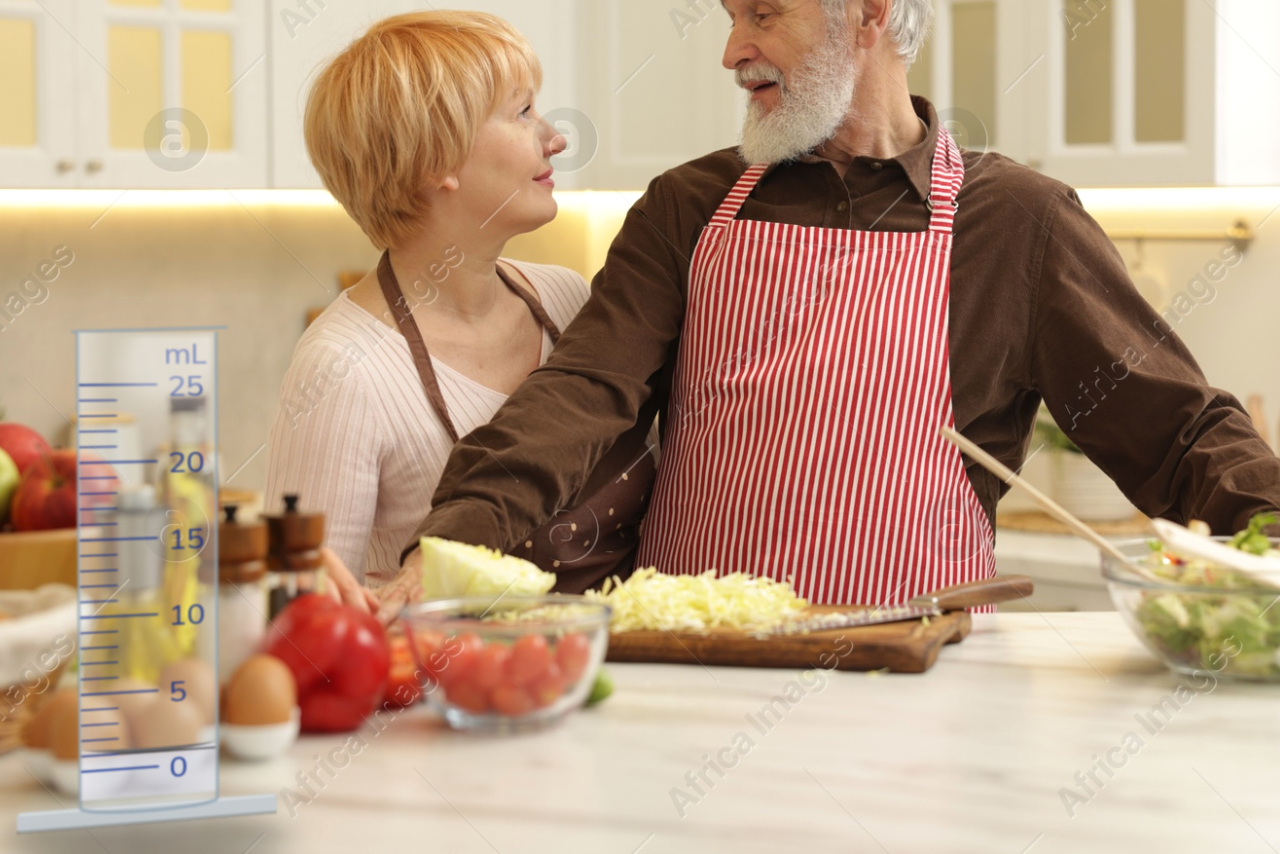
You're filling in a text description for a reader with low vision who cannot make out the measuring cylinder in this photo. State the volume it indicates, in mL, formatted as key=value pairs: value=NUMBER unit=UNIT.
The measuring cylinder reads value=1 unit=mL
